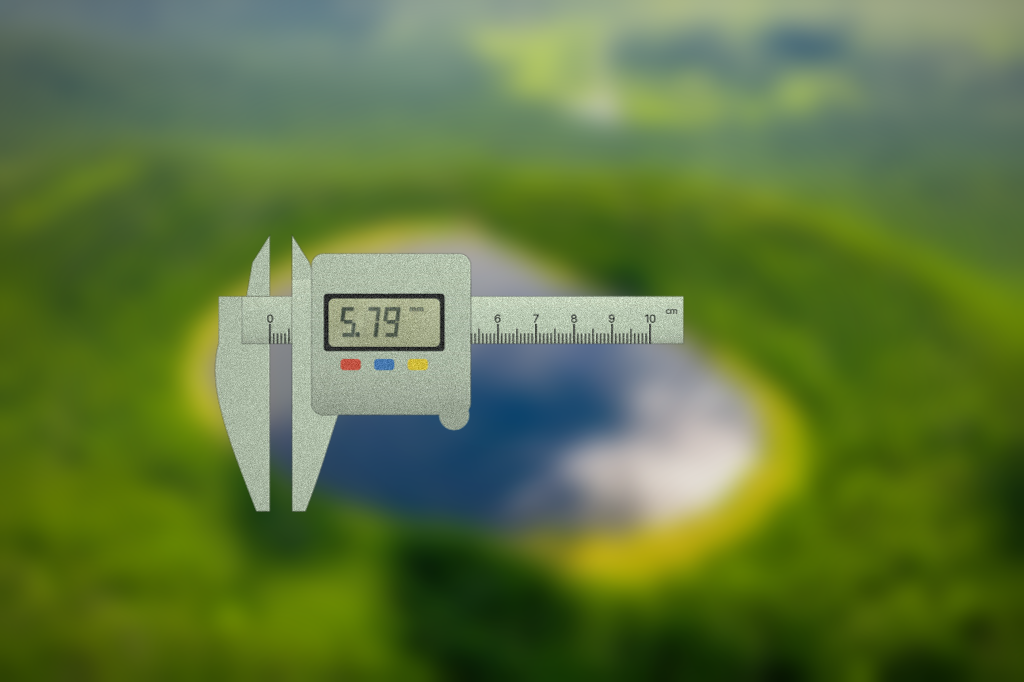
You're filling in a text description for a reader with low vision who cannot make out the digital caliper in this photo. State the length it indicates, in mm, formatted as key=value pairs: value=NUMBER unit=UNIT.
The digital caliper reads value=5.79 unit=mm
